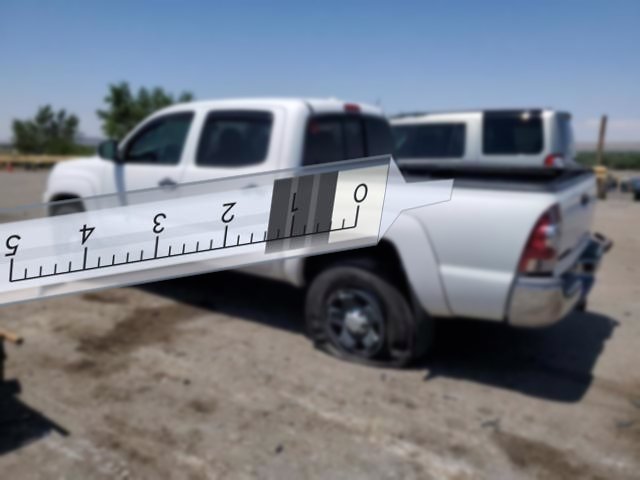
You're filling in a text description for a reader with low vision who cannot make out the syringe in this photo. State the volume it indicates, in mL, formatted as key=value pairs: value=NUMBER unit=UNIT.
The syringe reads value=0.4 unit=mL
